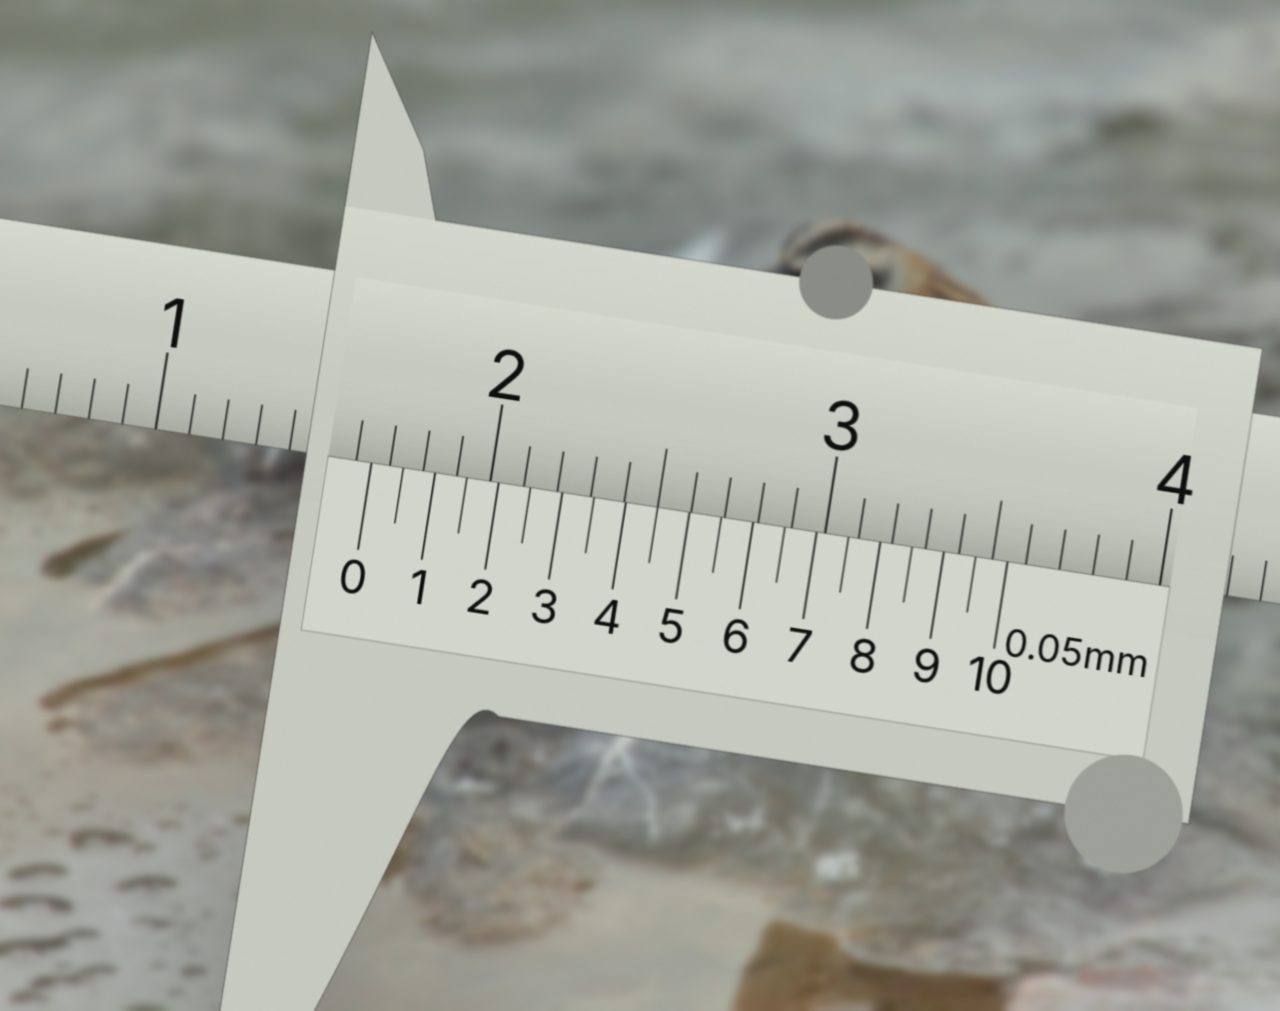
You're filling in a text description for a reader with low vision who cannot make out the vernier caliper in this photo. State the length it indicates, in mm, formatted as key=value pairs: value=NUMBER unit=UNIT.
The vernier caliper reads value=16.45 unit=mm
